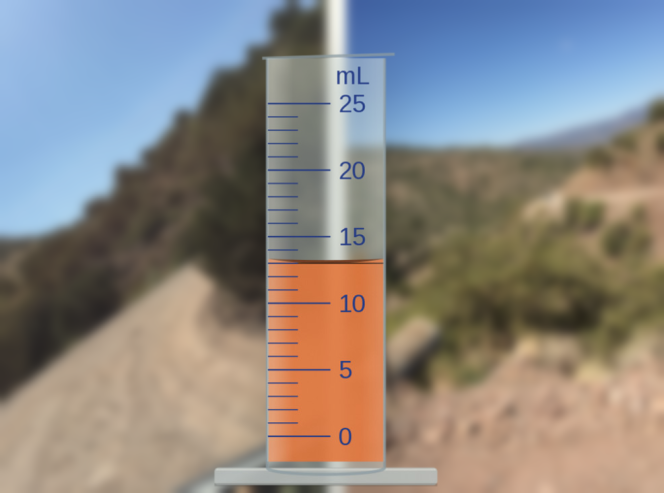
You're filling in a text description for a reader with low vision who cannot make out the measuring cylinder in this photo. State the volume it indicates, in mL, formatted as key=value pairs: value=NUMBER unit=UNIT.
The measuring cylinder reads value=13 unit=mL
